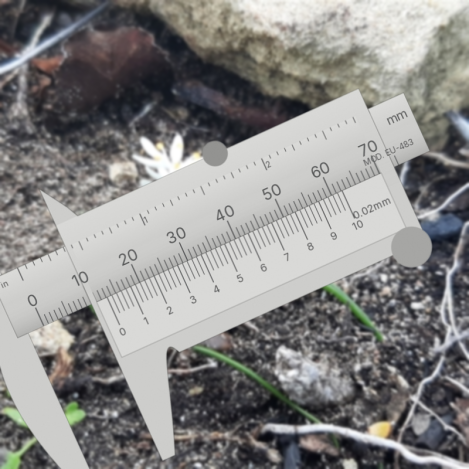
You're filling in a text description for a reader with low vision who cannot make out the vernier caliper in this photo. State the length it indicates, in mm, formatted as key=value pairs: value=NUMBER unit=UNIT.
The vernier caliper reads value=13.2 unit=mm
